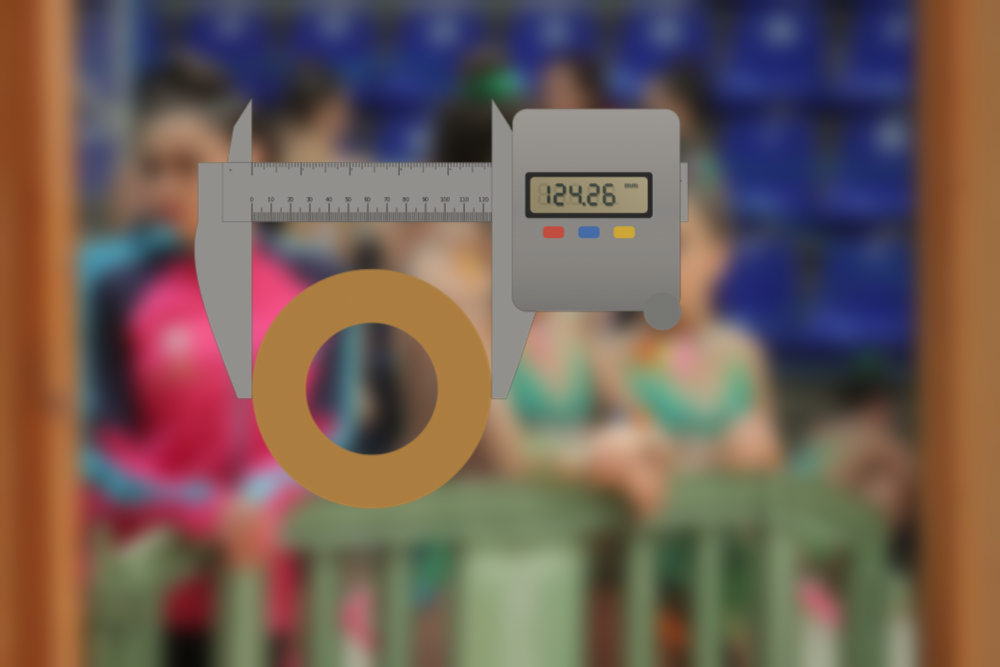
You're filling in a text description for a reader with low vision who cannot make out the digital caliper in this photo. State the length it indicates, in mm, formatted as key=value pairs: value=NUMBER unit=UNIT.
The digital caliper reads value=124.26 unit=mm
